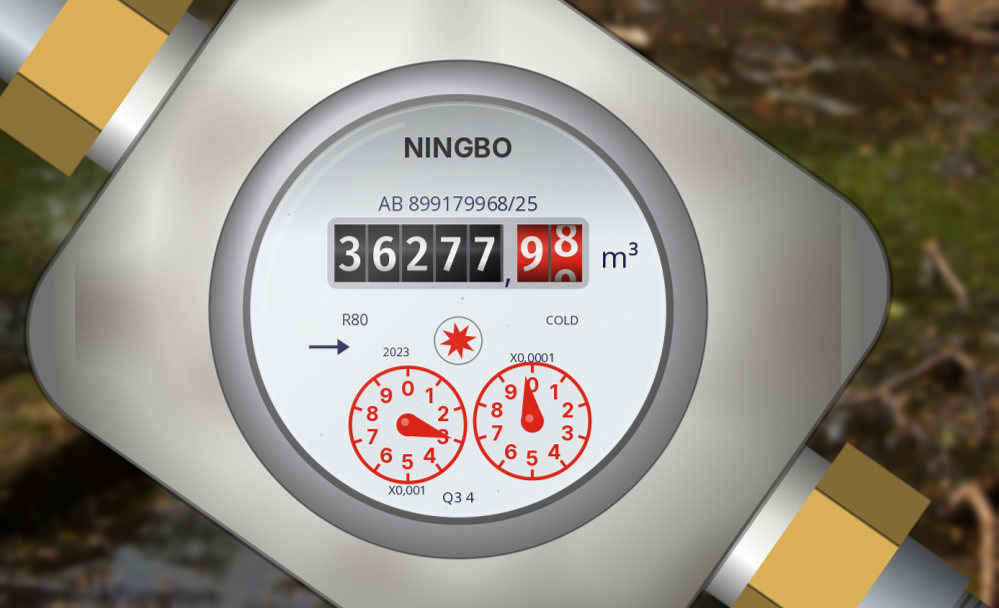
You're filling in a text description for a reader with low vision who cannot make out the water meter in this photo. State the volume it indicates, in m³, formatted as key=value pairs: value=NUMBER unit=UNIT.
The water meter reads value=36277.9829 unit=m³
